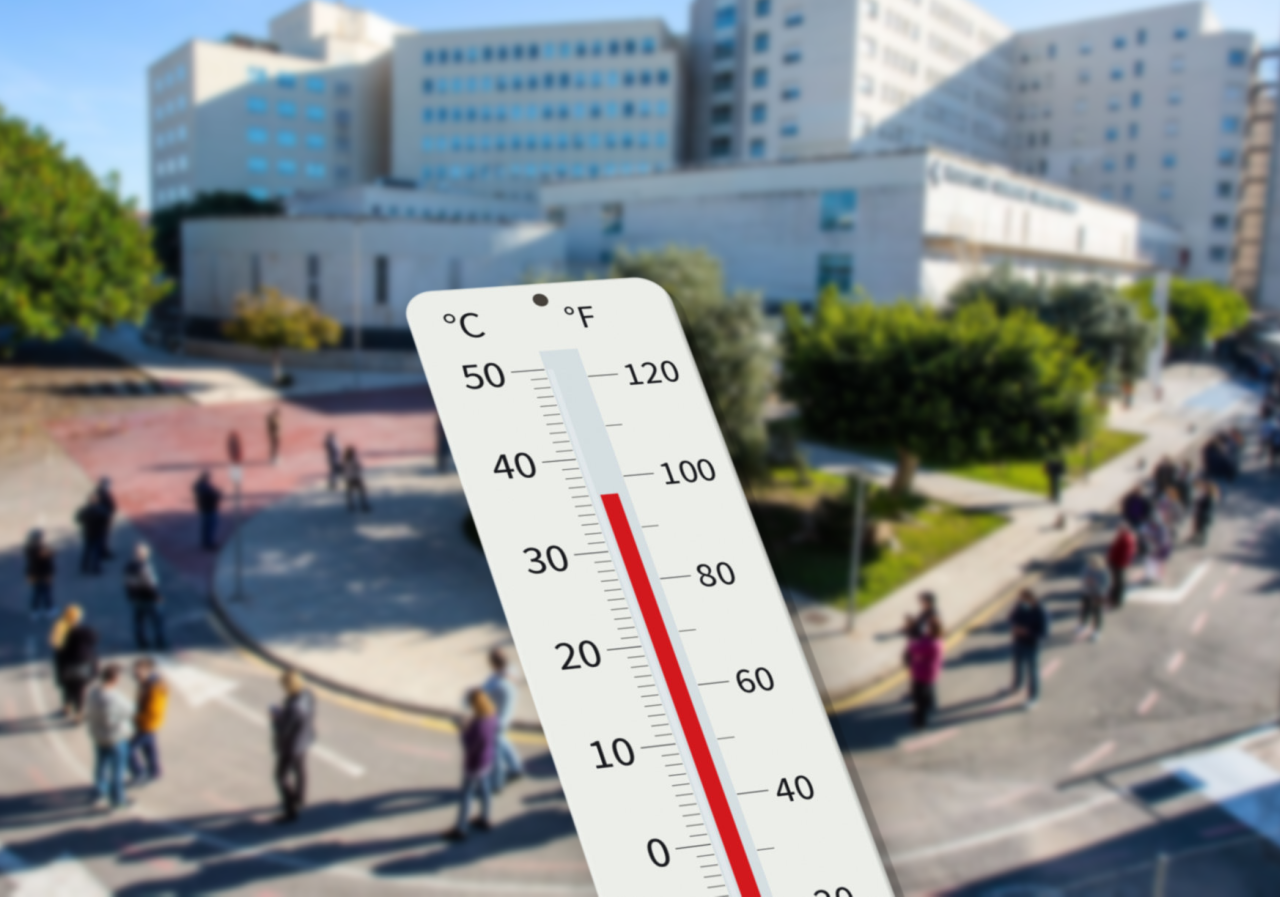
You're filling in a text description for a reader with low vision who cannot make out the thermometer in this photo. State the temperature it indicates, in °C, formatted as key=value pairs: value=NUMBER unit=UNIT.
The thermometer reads value=36 unit=°C
